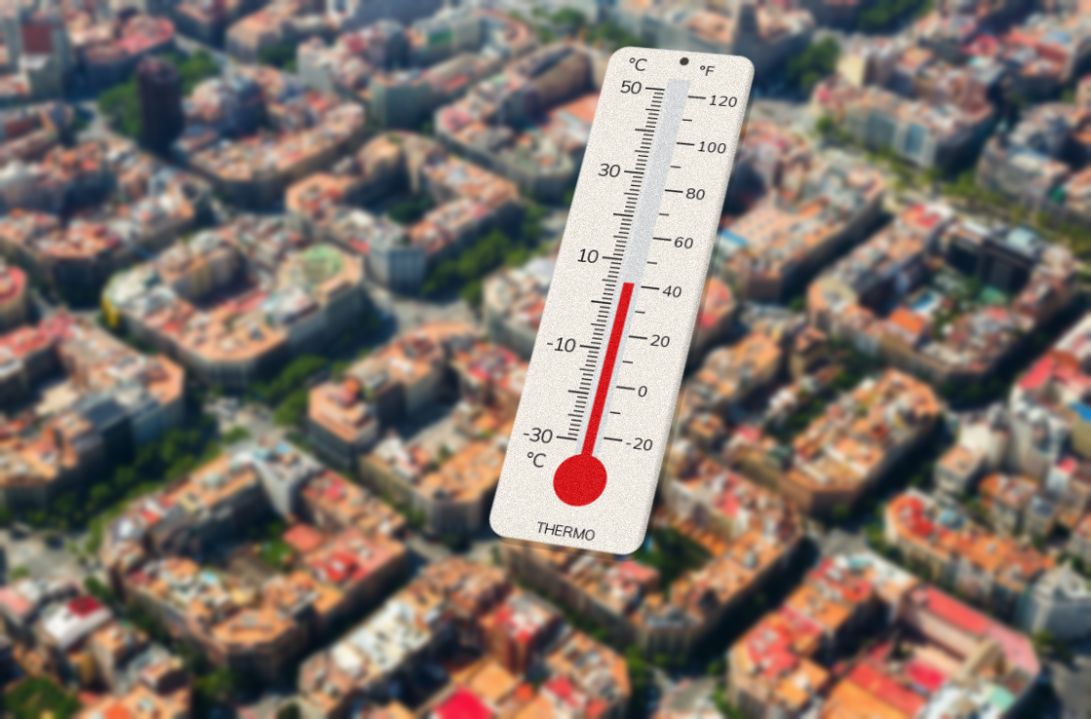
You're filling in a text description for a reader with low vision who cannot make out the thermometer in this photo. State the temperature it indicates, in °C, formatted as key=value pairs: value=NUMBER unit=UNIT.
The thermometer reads value=5 unit=°C
